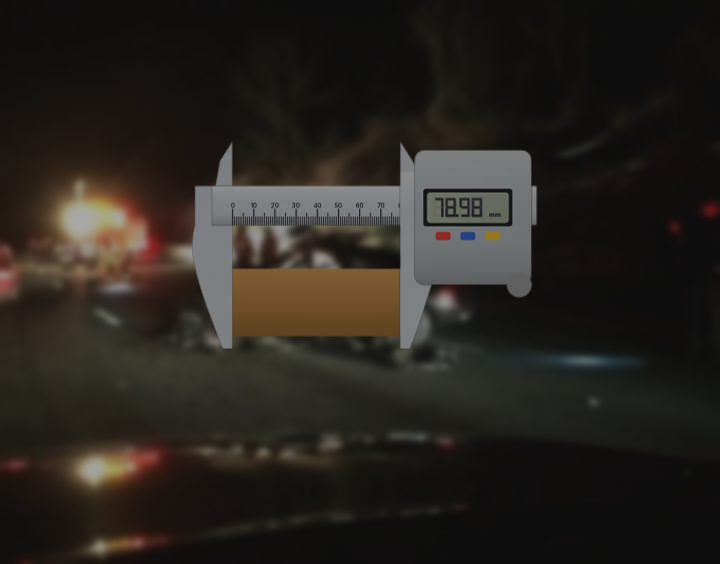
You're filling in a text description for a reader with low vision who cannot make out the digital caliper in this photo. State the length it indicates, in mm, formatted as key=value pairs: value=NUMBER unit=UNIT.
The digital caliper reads value=78.98 unit=mm
